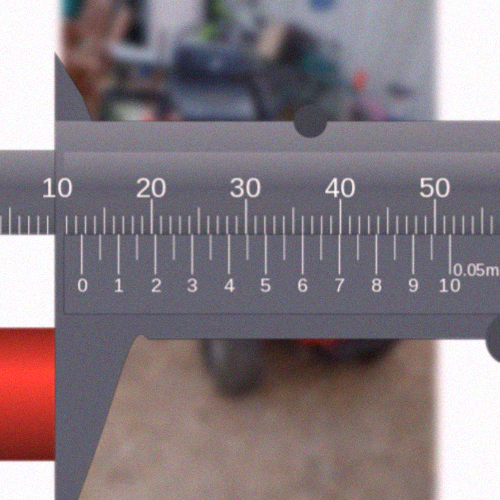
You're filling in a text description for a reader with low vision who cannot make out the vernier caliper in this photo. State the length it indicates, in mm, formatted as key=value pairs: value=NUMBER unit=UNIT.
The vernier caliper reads value=12.6 unit=mm
